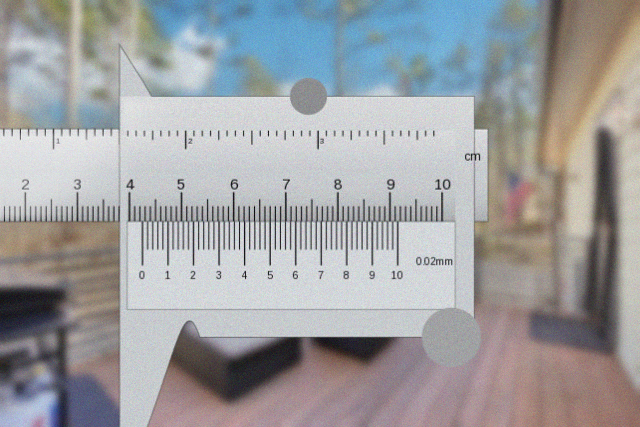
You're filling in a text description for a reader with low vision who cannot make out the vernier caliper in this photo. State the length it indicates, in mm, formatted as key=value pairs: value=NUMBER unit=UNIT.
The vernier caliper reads value=42.5 unit=mm
